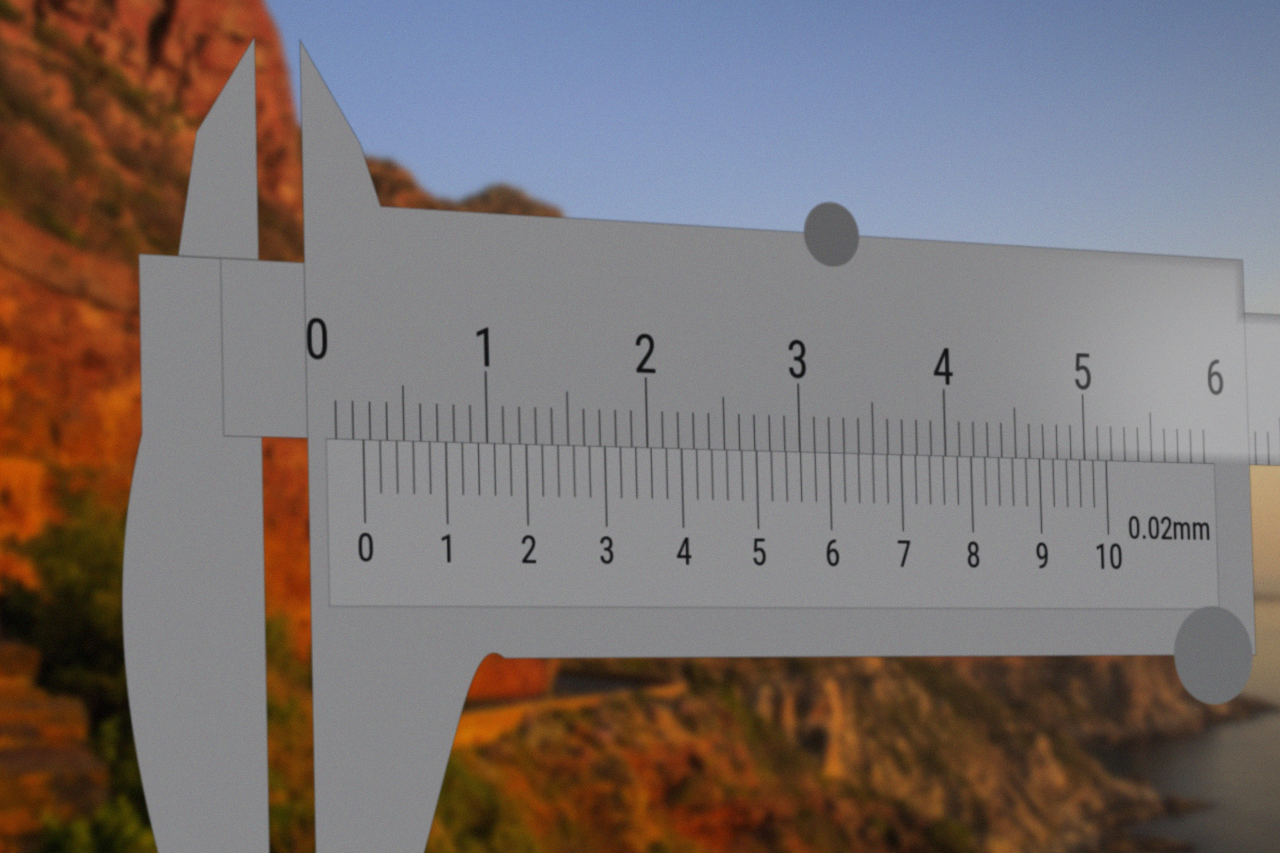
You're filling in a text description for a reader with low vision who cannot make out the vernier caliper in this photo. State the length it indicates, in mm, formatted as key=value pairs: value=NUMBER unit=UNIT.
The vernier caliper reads value=2.6 unit=mm
